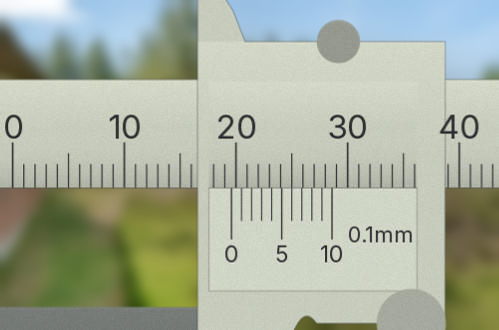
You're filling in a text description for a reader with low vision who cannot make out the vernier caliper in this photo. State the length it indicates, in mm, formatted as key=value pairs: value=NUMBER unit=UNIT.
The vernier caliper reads value=19.6 unit=mm
